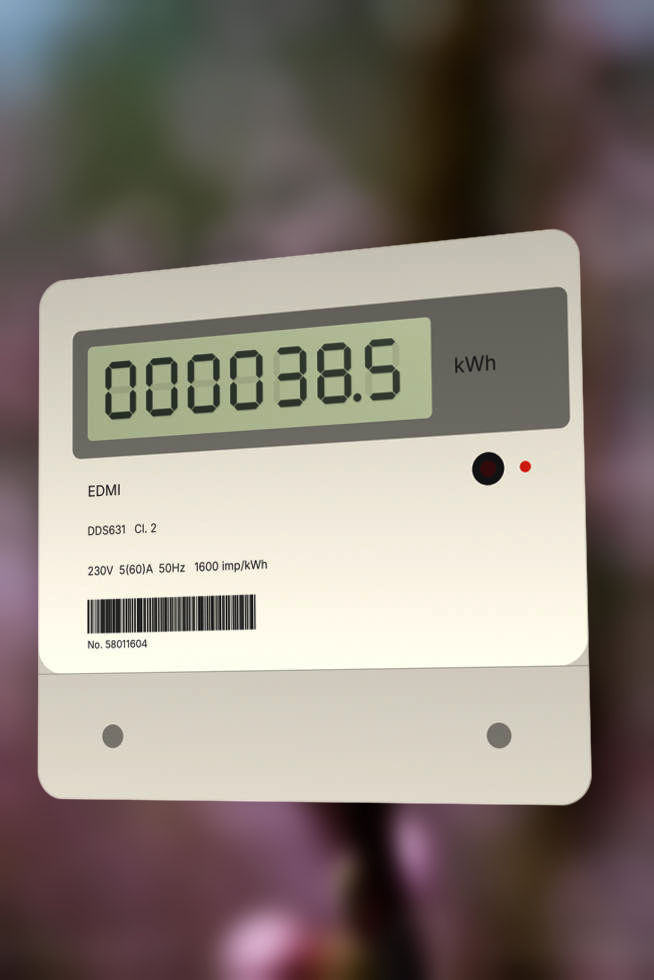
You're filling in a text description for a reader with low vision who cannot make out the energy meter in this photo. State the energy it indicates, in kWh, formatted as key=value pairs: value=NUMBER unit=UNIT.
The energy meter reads value=38.5 unit=kWh
